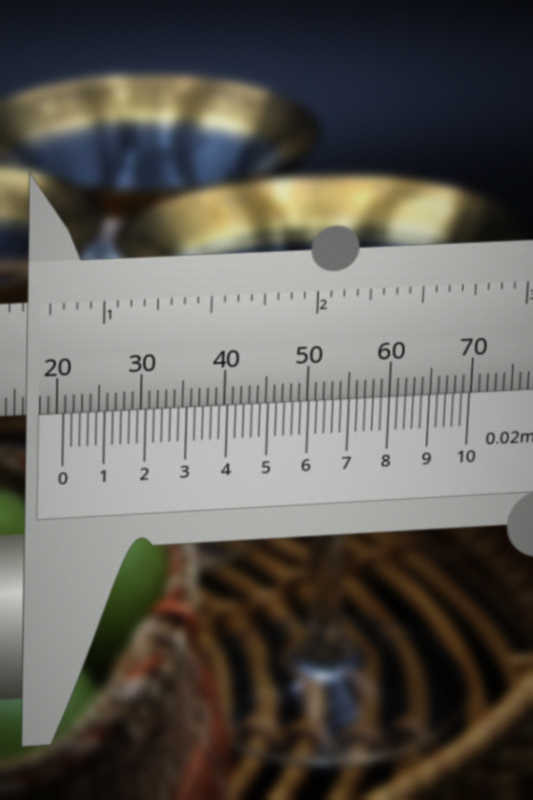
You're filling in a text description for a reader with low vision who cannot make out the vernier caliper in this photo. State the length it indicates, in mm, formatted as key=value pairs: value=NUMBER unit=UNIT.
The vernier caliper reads value=20.8 unit=mm
